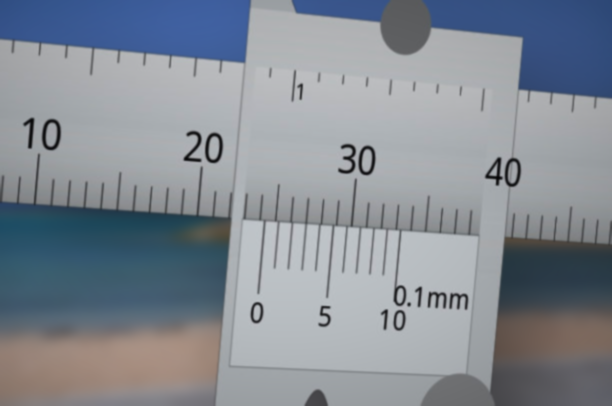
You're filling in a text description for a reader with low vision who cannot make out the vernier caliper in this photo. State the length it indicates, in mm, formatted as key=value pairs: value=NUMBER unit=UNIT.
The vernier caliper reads value=24.3 unit=mm
